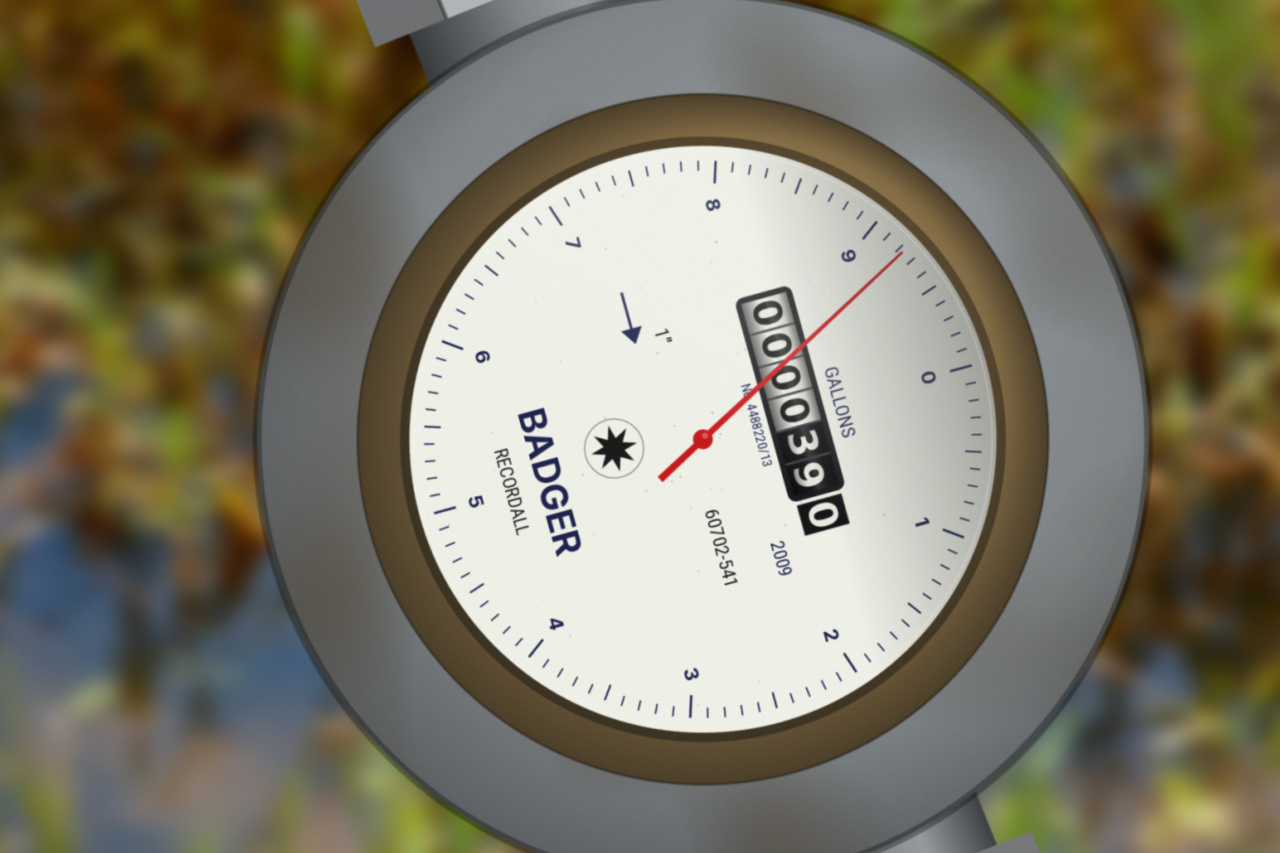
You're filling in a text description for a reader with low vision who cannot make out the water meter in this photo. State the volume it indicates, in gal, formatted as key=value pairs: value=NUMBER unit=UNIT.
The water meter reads value=389.2 unit=gal
